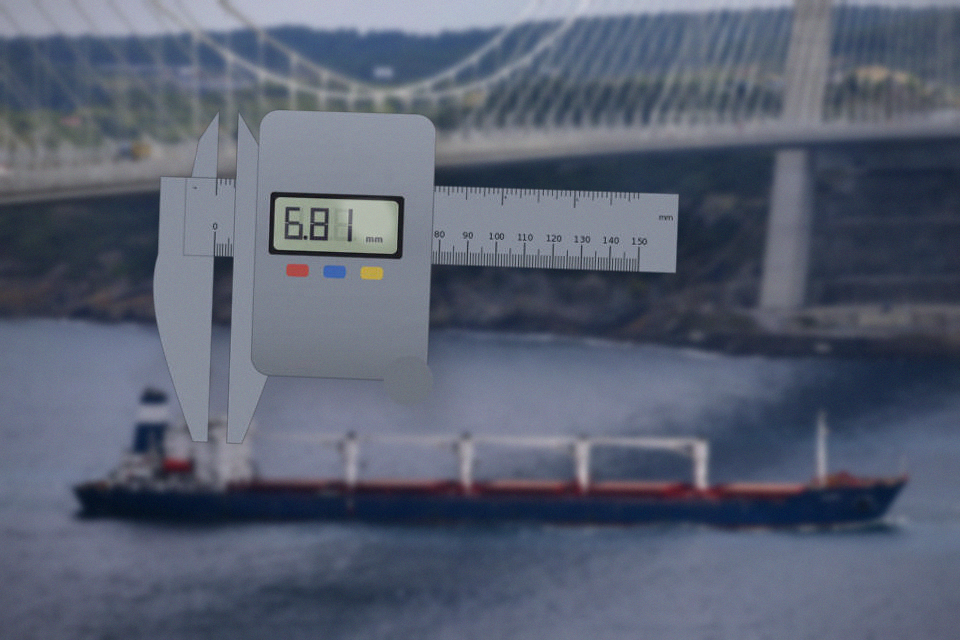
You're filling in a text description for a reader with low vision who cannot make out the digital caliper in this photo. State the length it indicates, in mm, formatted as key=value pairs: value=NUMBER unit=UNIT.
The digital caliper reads value=6.81 unit=mm
